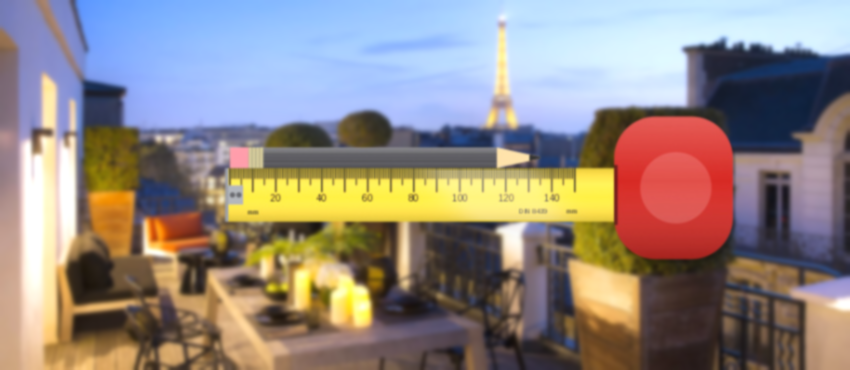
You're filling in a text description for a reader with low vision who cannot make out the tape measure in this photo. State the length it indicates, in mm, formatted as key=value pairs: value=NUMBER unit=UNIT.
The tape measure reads value=135 unit=mm
